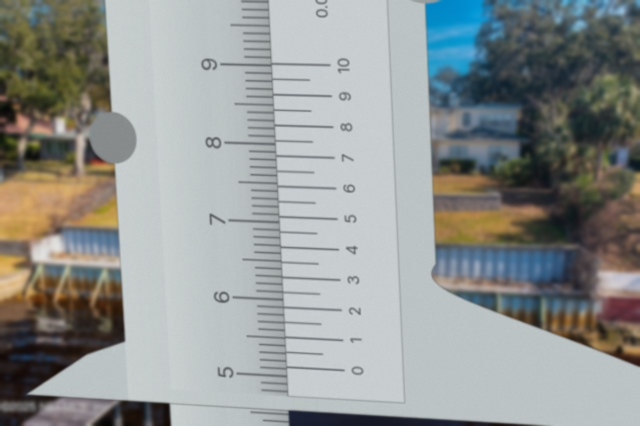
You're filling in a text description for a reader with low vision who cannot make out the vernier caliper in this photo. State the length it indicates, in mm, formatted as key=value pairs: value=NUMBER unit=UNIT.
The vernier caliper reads value=51.2 unit=mm
